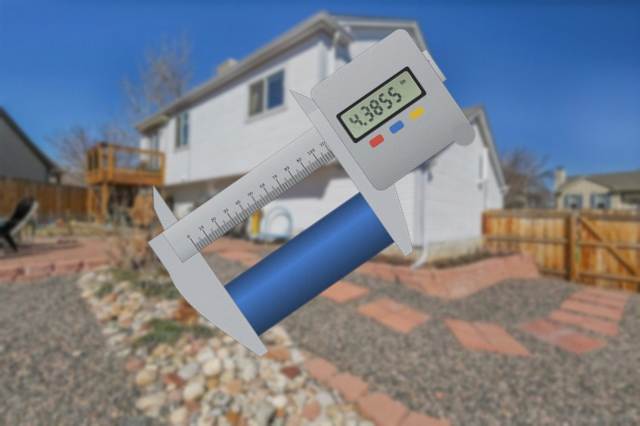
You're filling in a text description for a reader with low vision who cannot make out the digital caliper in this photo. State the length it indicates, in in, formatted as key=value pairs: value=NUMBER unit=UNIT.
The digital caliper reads value=4.3855 unit=in
